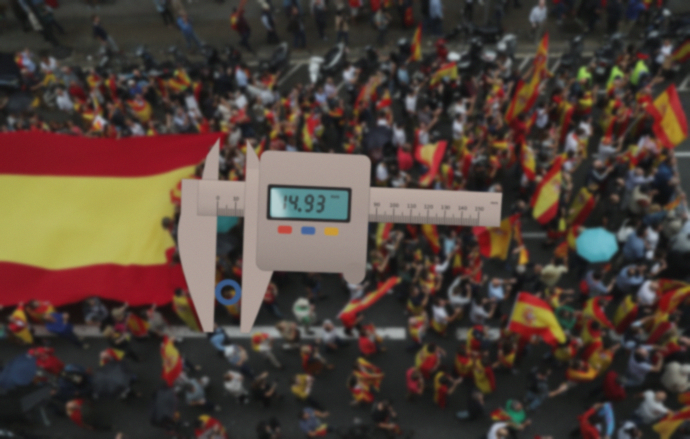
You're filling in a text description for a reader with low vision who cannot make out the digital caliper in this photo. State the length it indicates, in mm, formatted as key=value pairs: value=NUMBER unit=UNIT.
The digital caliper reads value=14.93 unit=mm
